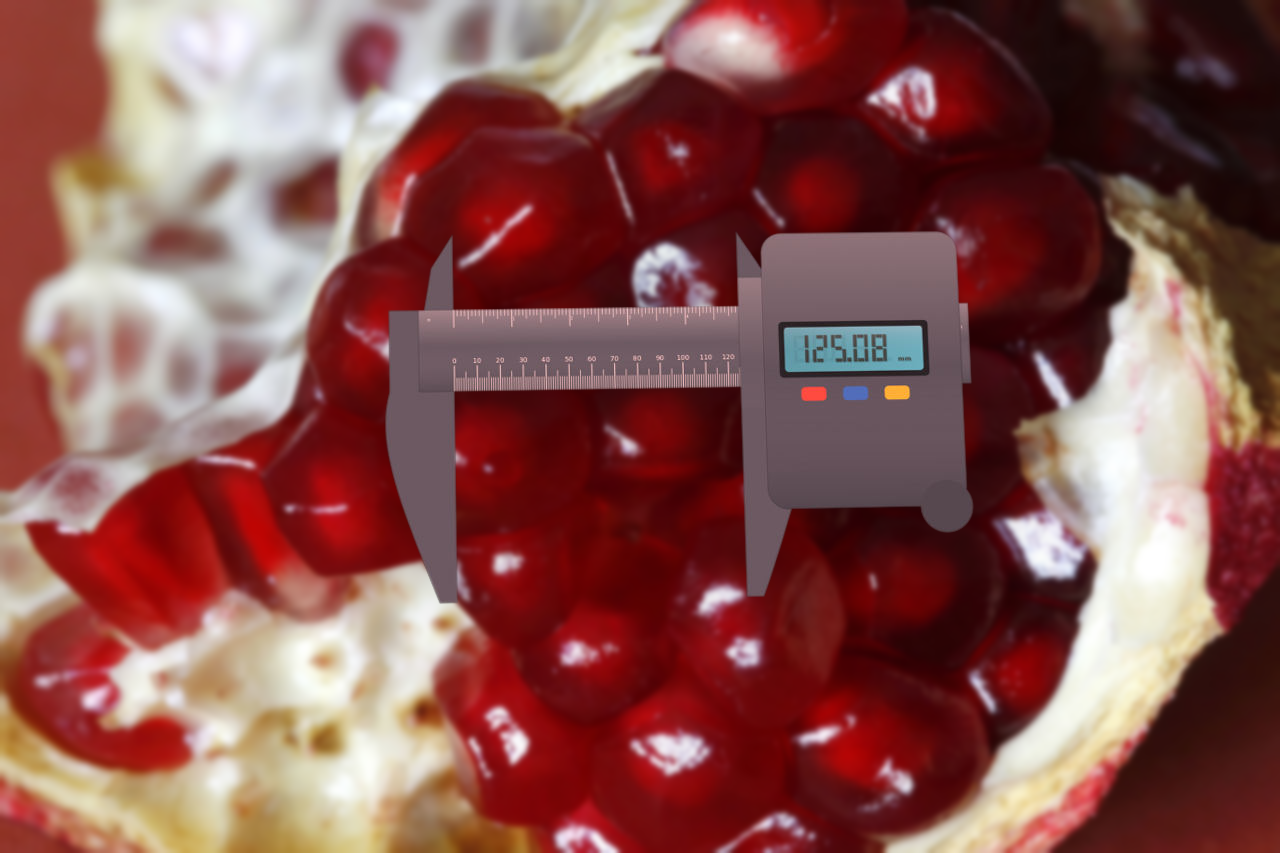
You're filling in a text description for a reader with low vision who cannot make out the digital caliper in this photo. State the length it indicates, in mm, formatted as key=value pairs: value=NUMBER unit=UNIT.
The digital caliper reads value=125.08 unit=mm
